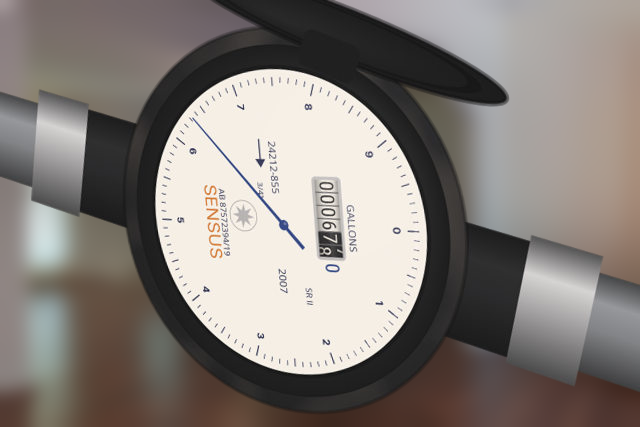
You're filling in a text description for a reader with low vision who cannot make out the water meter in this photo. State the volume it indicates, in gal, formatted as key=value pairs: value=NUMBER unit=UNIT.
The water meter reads value=6776.3 unit=gal
